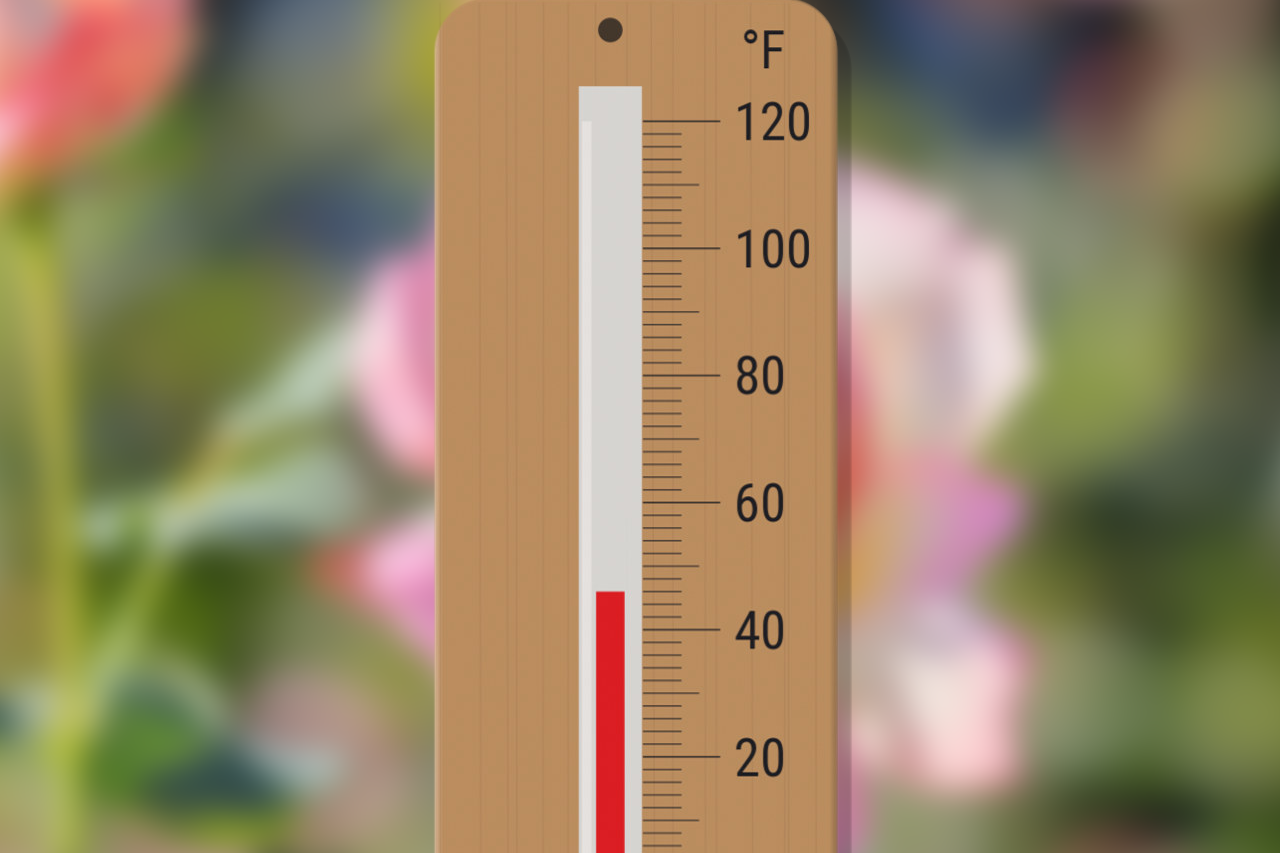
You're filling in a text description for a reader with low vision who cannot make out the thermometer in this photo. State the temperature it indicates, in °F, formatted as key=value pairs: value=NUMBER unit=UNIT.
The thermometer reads value=46 unit=°F
